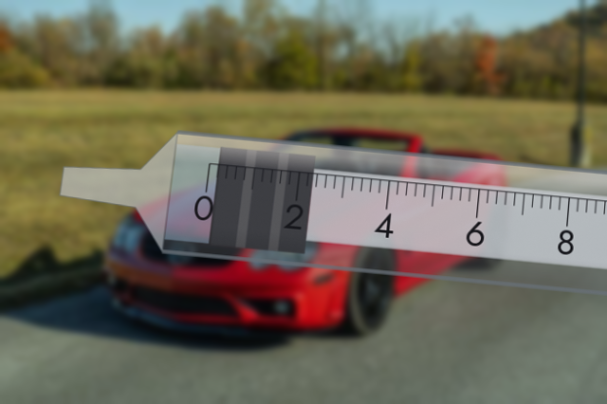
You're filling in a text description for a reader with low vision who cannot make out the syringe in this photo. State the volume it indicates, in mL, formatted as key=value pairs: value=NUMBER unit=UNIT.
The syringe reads value=0.2 unit=mL
